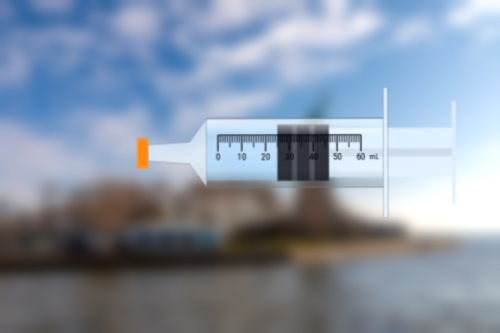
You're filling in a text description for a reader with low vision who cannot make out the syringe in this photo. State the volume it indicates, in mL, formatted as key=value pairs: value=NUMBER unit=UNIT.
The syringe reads value=25 unit=mL
